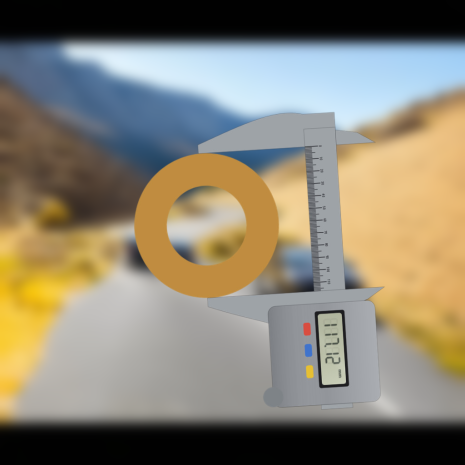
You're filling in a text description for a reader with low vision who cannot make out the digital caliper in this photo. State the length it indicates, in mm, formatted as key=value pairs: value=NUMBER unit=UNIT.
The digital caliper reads value=117.12 unit=mm
